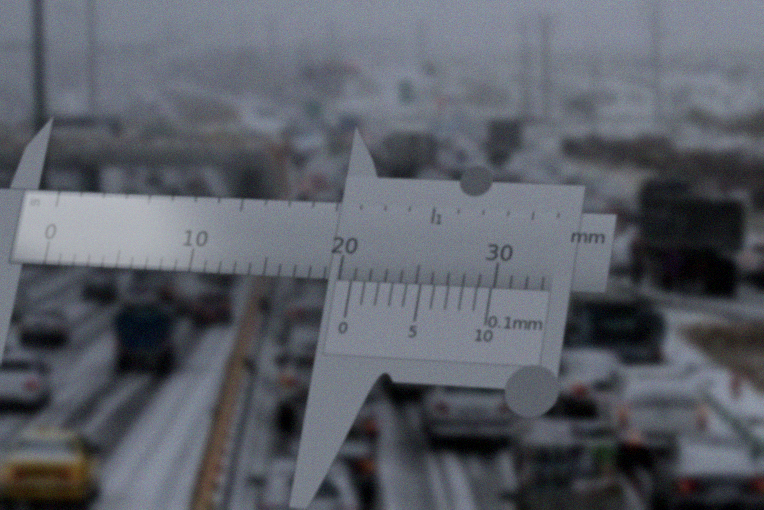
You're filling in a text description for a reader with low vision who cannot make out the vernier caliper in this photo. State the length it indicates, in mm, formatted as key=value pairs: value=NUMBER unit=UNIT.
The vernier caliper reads value=20.8 unit=mm
